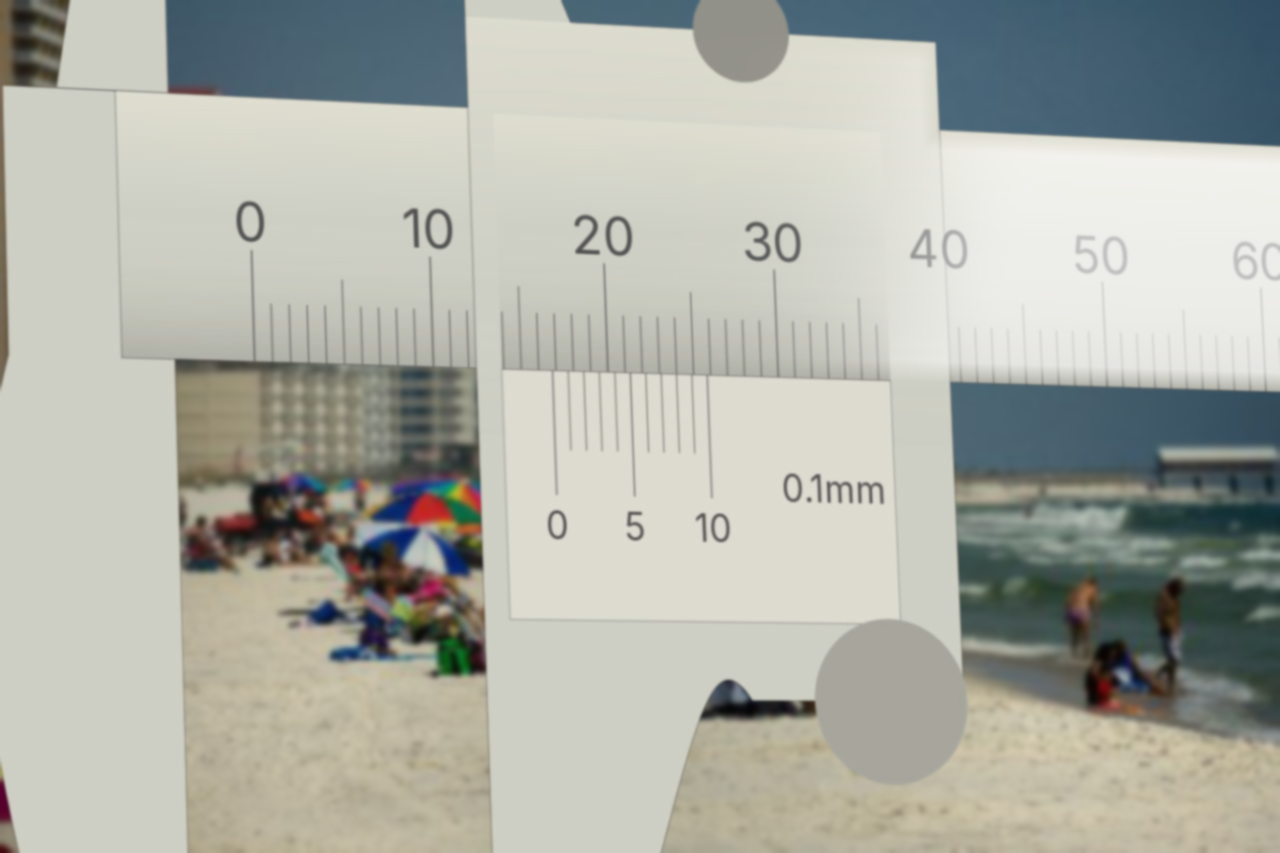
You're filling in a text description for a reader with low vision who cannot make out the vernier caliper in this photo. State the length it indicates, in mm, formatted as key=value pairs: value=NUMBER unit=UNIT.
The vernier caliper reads value=16.8 unit=mm
